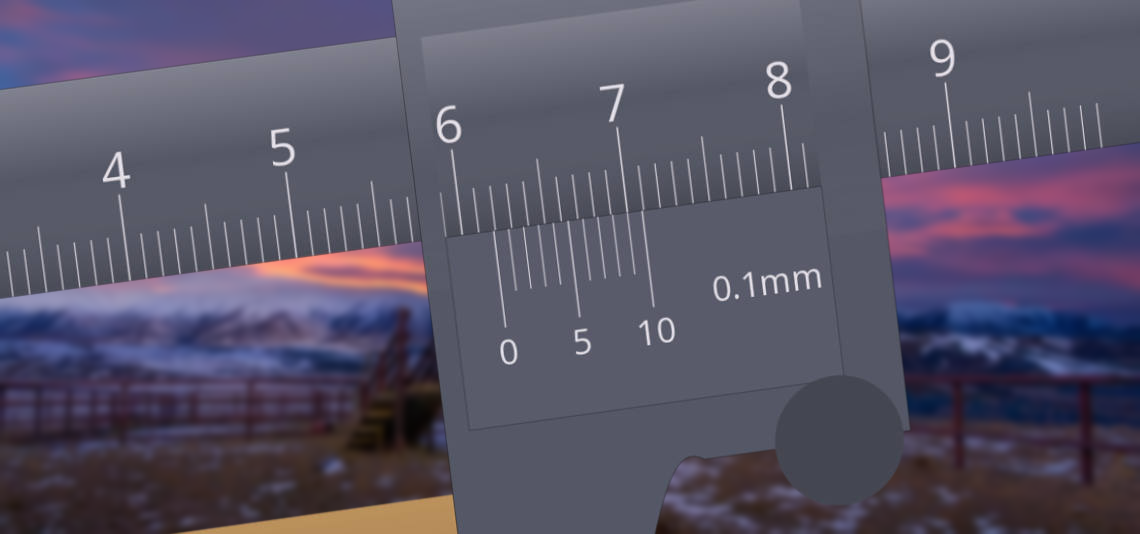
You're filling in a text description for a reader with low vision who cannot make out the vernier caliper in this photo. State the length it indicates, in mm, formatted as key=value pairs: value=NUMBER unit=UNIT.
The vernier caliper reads value=61.9 unit=mm
